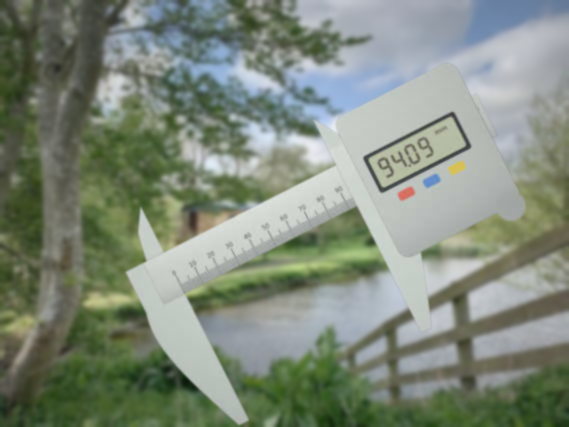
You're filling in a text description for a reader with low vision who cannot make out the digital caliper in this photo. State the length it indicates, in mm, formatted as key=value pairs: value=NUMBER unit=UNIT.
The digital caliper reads value=94.09 unit=mm
